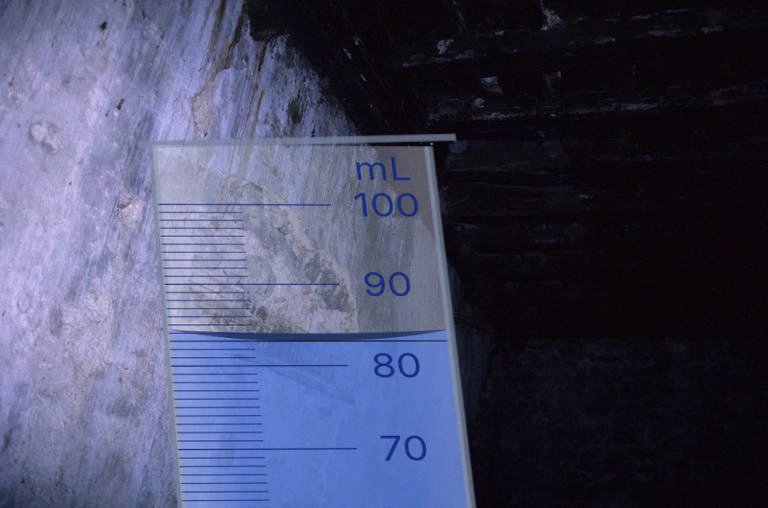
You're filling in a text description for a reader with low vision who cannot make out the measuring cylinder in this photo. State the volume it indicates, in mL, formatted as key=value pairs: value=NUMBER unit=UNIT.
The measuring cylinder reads value=83 unit=mL
